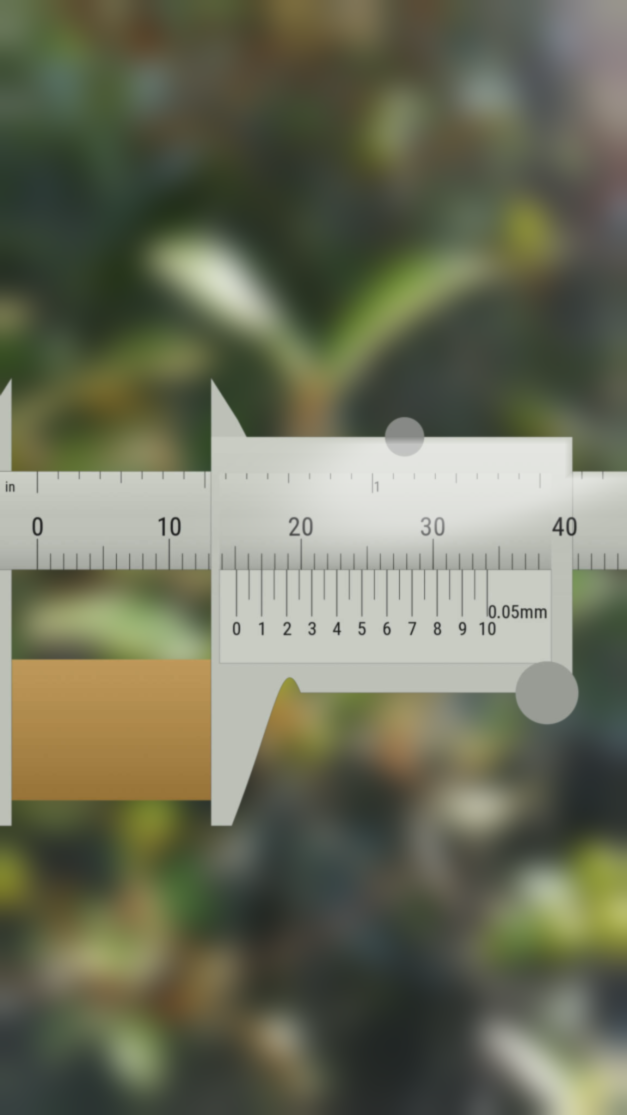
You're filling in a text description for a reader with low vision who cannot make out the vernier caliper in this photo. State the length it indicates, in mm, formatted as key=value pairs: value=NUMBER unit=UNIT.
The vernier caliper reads value=15.1 unit=mm
